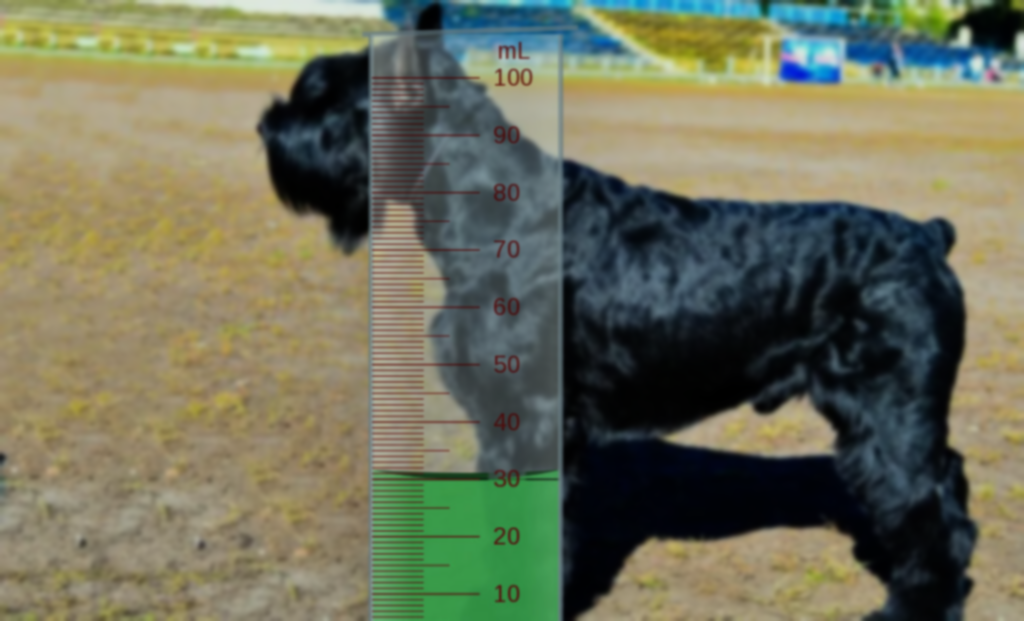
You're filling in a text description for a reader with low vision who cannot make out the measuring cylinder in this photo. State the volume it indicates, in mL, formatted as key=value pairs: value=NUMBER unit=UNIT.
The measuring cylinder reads value=30 unit=mL
